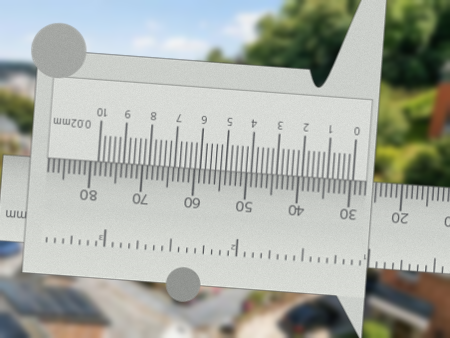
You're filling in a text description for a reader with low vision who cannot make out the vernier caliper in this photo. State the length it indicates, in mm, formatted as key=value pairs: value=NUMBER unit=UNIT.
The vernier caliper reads value=29.5 unit=mm
